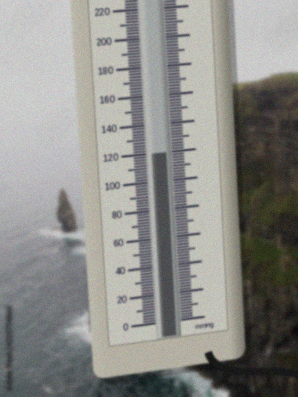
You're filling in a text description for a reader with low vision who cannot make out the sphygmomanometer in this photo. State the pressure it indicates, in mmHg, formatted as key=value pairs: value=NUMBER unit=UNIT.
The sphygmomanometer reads value=120 unit=mmHg
